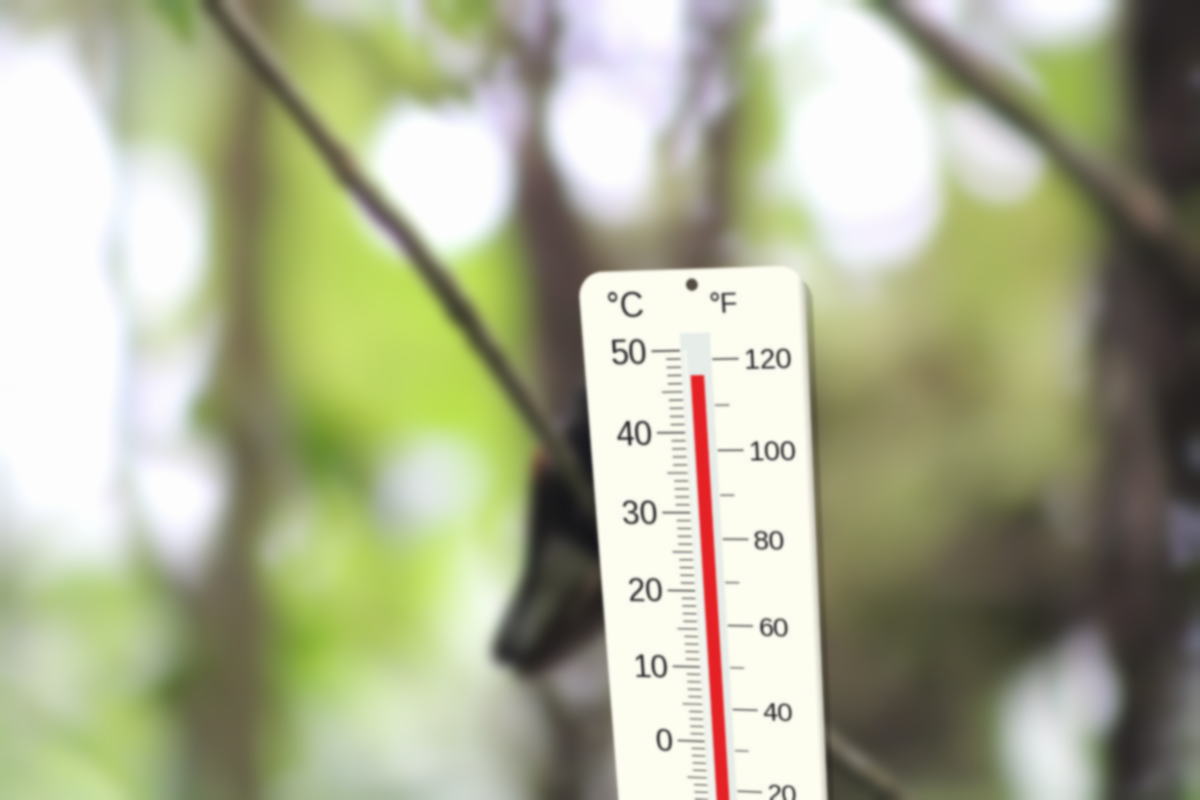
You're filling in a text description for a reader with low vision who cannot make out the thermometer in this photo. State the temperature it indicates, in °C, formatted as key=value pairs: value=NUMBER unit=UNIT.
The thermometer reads value=47 unit=°C
